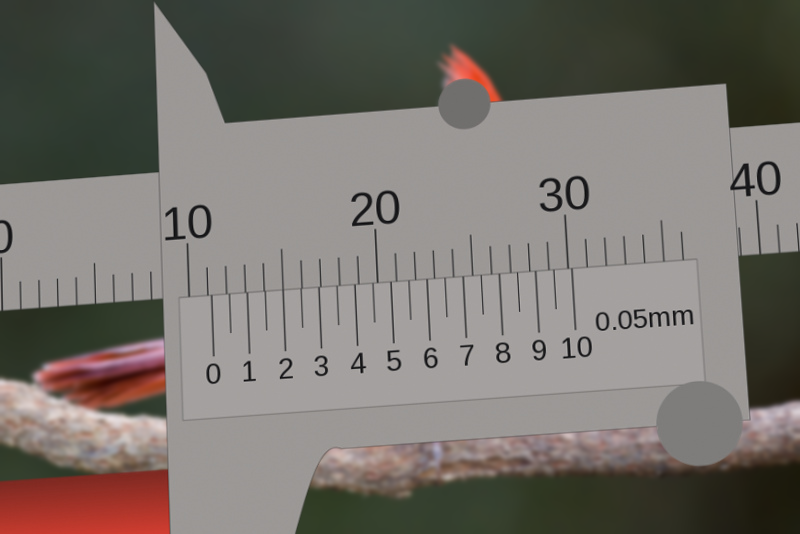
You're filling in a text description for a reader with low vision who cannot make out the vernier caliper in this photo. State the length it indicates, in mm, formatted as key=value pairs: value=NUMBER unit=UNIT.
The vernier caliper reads value=11.2 unit=mm
